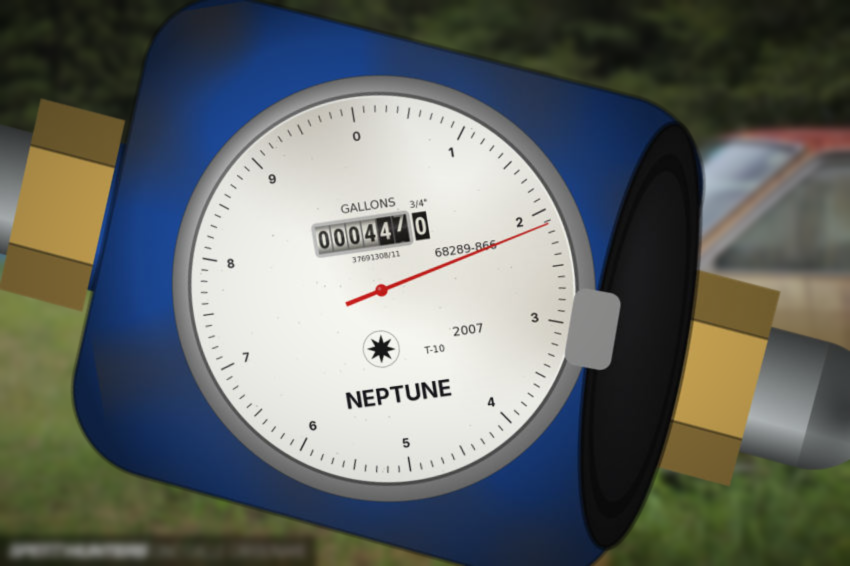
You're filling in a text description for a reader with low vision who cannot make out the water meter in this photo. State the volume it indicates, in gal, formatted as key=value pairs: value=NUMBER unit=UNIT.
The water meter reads value=4472.1 unit=gal
